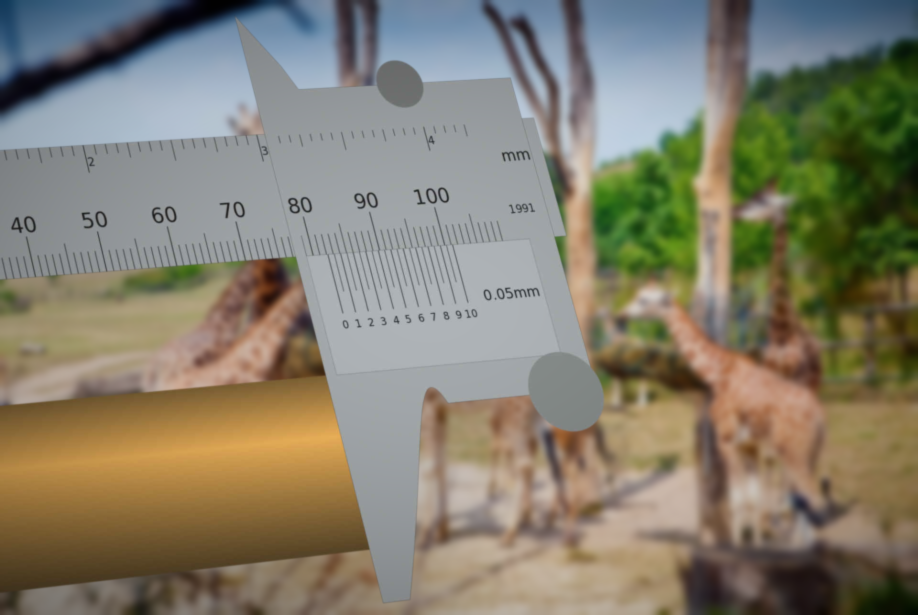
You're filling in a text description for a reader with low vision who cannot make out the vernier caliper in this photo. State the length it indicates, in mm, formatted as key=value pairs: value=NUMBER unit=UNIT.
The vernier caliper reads value=82.2 unit=mm
